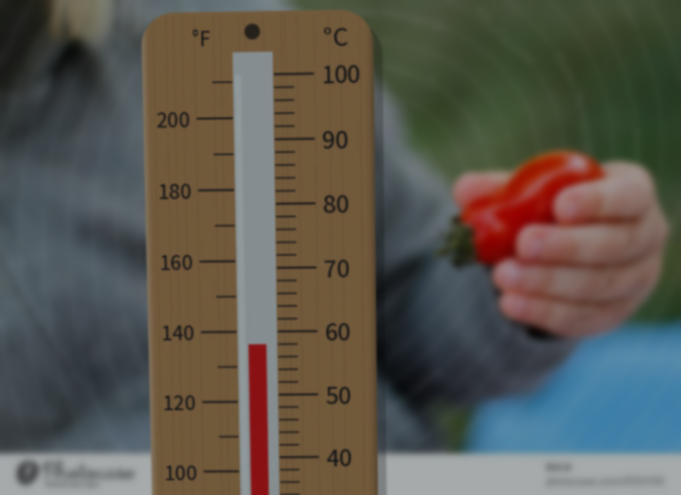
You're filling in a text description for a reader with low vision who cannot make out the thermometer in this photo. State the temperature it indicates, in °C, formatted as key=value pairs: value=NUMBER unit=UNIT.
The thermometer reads value=58 unit=°C
